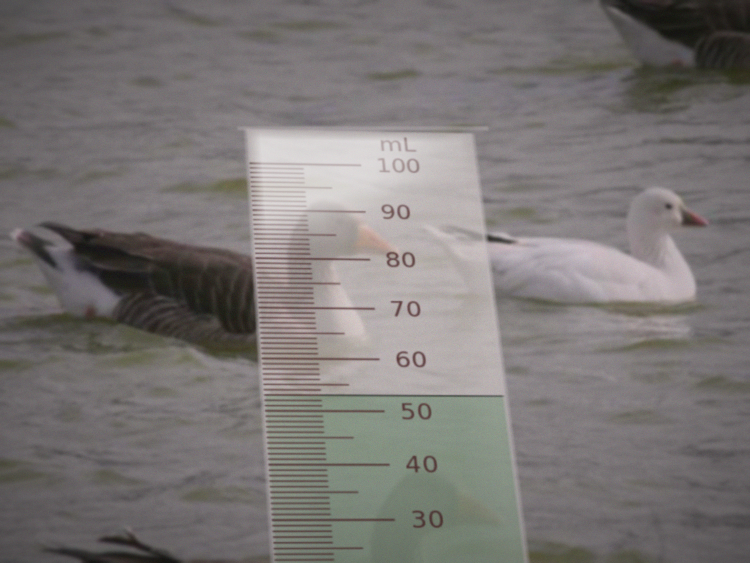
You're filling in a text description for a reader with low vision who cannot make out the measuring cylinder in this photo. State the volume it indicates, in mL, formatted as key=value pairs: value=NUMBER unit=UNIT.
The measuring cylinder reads value=53 unit=mL
